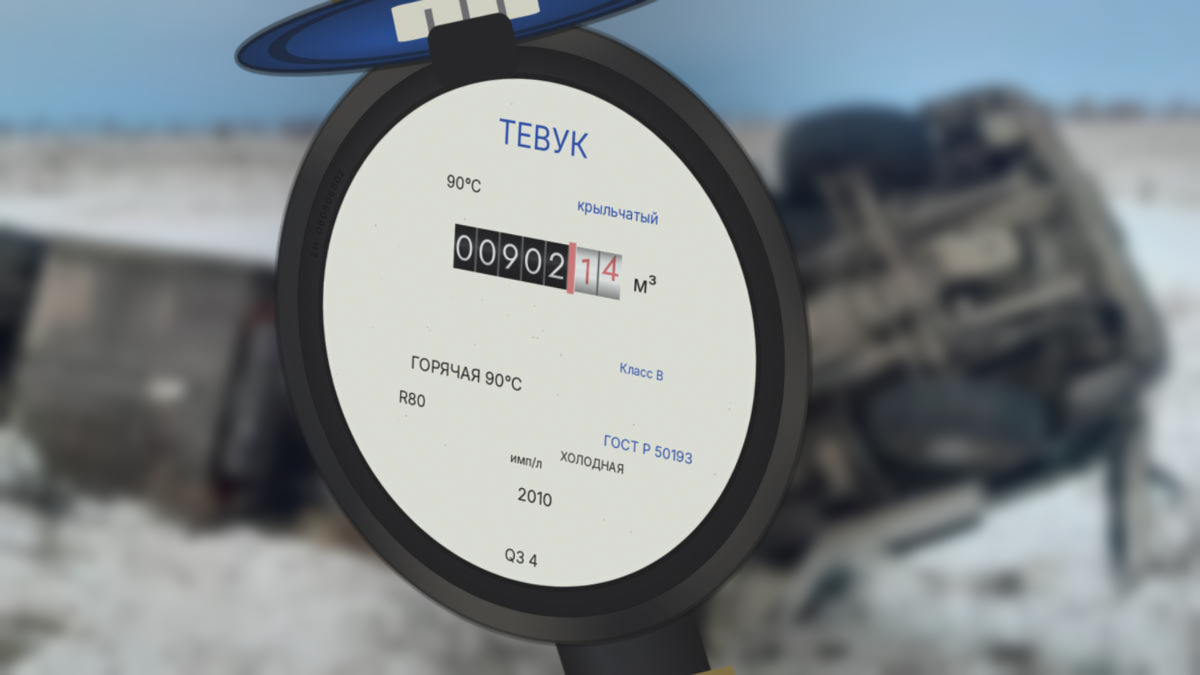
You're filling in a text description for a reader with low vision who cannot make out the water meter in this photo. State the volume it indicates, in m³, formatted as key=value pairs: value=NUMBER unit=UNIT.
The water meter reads value=902.14 unit=m³
